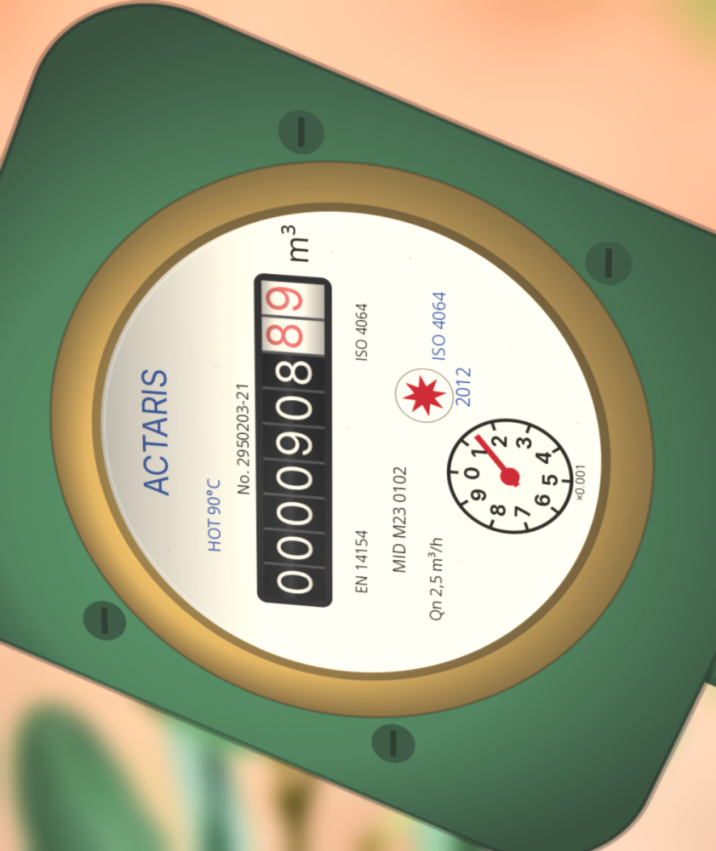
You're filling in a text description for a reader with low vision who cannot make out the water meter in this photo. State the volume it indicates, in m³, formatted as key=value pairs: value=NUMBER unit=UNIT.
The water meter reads value=908.891 unit=m³
